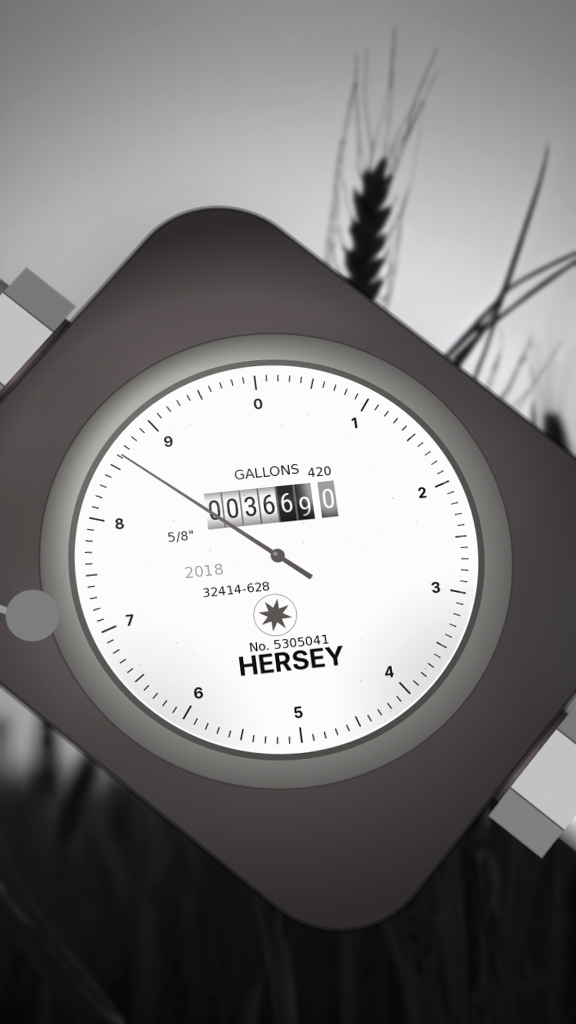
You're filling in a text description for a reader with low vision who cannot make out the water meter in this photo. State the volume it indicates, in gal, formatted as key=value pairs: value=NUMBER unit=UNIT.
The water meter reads value=36688.6 unit=gal
